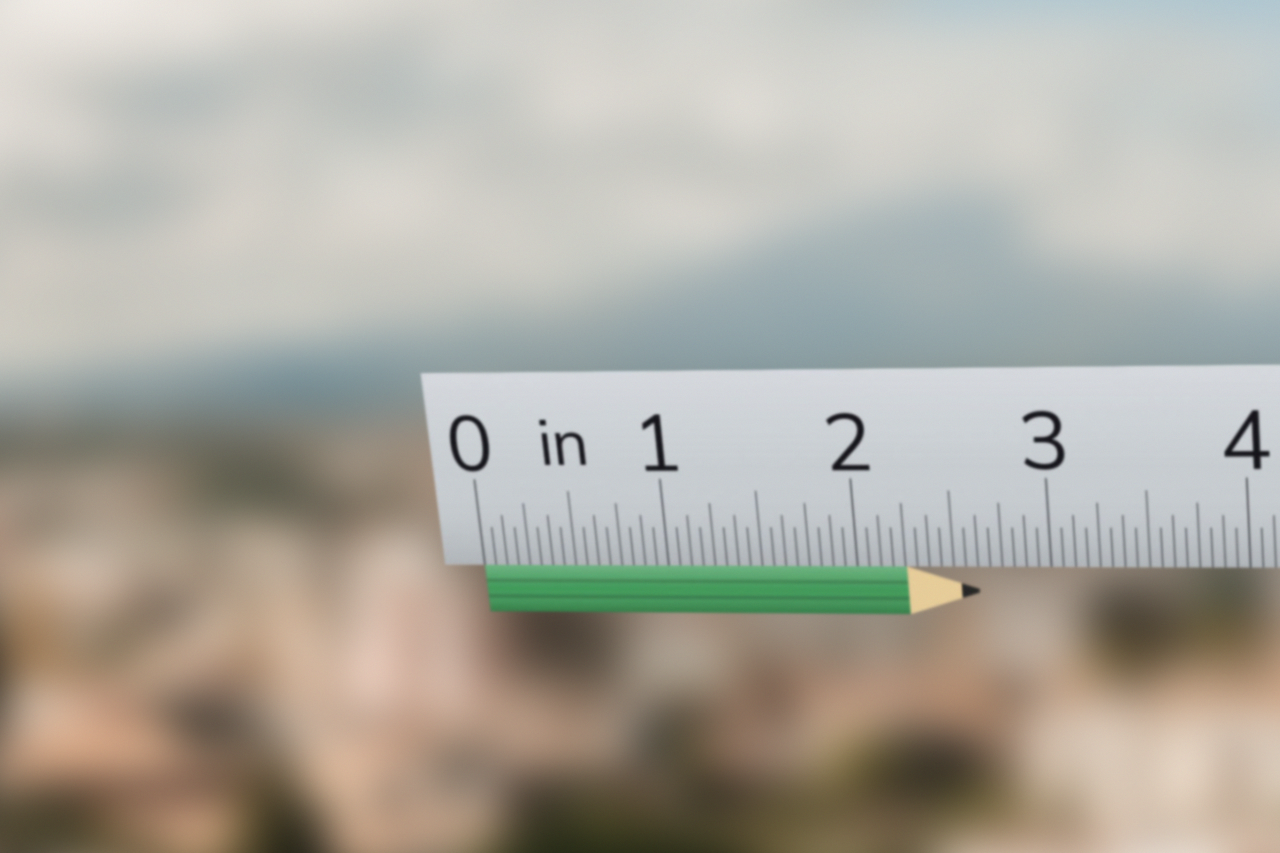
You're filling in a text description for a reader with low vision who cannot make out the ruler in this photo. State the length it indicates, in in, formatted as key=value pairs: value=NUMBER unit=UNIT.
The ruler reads value=2.625 unit=in
